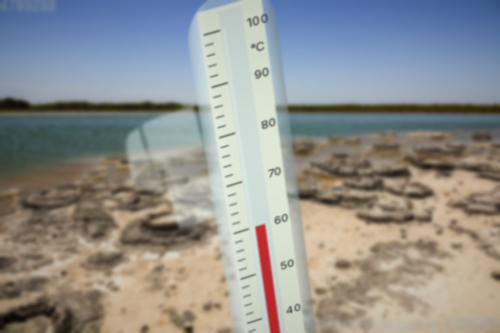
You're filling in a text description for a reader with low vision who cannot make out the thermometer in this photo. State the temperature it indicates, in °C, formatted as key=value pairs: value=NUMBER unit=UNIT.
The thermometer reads value=60 unit=°C
